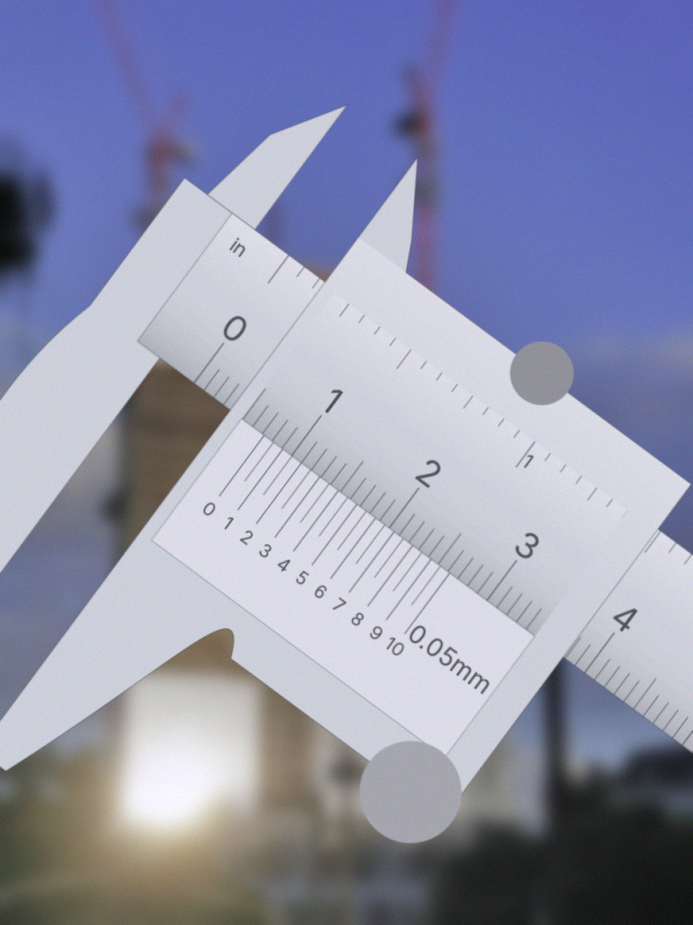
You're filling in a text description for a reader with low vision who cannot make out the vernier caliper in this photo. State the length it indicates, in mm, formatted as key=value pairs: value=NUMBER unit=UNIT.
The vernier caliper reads value=7.2 unit=mm
